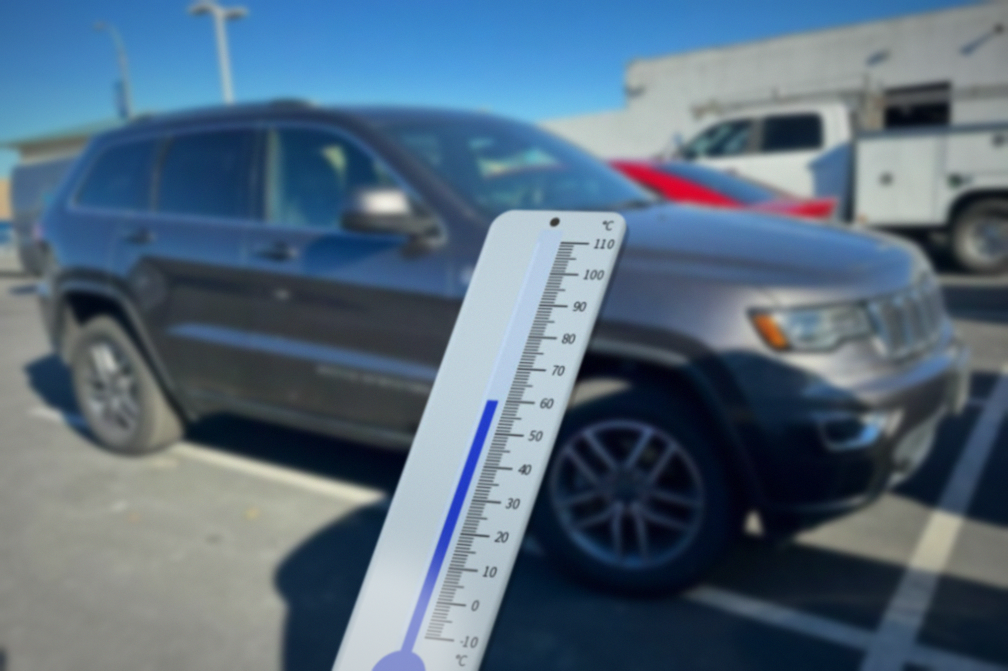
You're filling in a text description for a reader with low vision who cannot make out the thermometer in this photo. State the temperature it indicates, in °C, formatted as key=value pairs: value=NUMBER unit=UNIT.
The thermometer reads value=60 unit=°C
